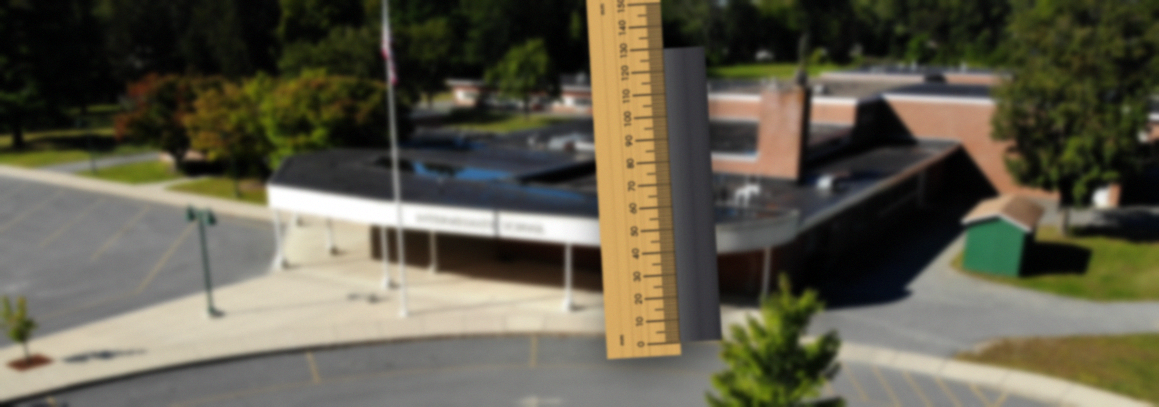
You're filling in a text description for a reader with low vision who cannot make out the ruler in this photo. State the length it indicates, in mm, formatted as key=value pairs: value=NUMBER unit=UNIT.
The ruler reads value=130 unit=mm
